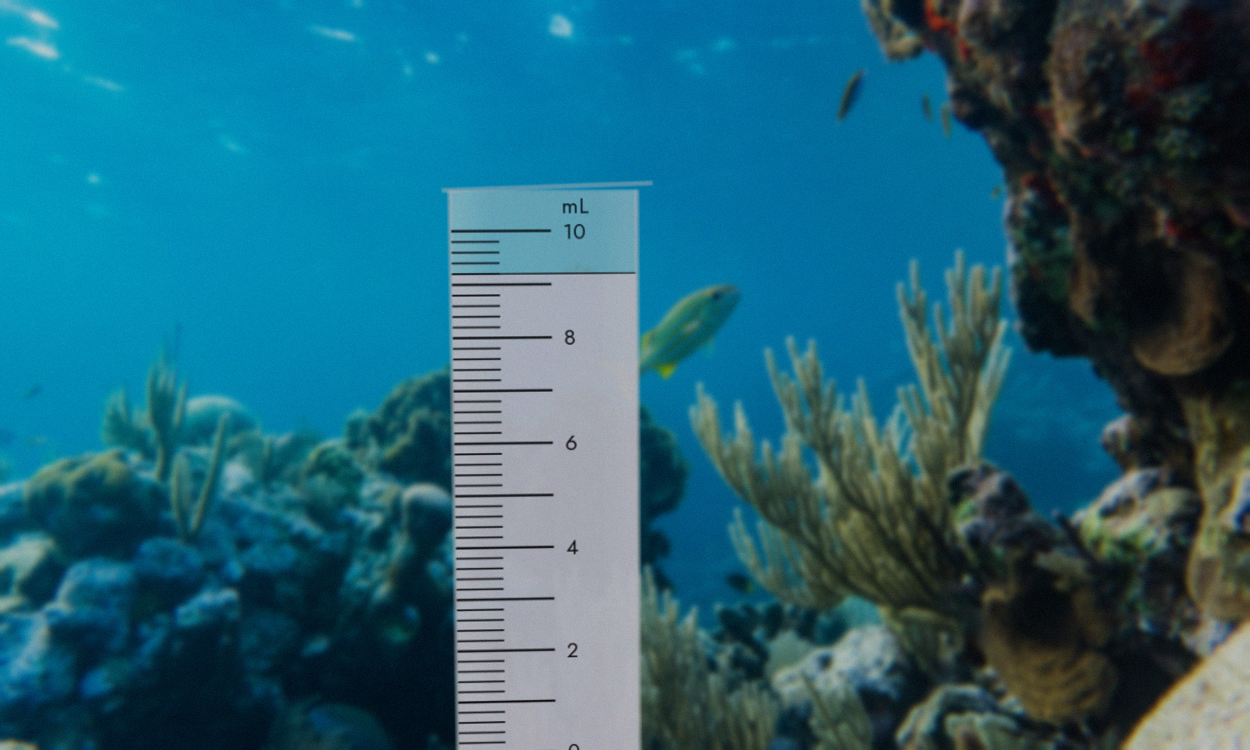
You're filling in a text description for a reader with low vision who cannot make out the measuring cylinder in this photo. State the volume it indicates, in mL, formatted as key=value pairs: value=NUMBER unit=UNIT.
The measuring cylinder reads value=9.2 unit=mL
